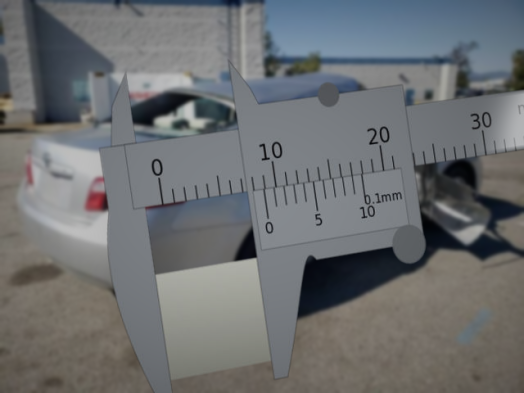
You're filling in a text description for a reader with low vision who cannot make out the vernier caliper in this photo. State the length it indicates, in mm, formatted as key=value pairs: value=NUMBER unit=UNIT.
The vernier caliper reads value=8.9 unit=mm
